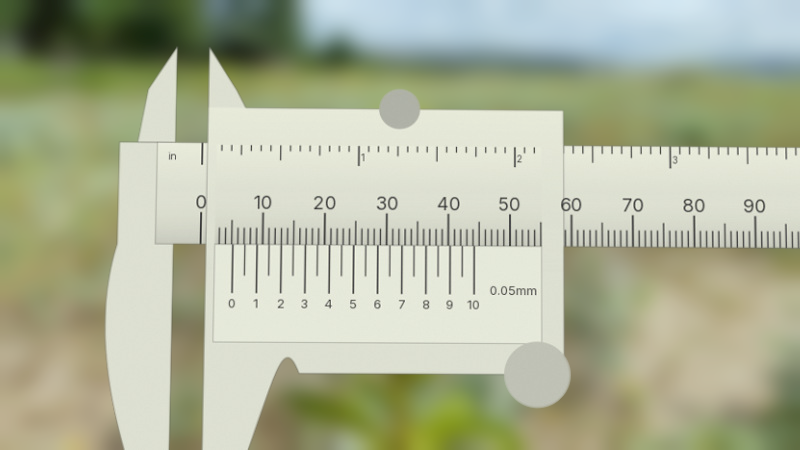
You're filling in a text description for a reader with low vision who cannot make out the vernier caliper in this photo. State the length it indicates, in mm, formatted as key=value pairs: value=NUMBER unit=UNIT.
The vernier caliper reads value=5.2 unit=mm
